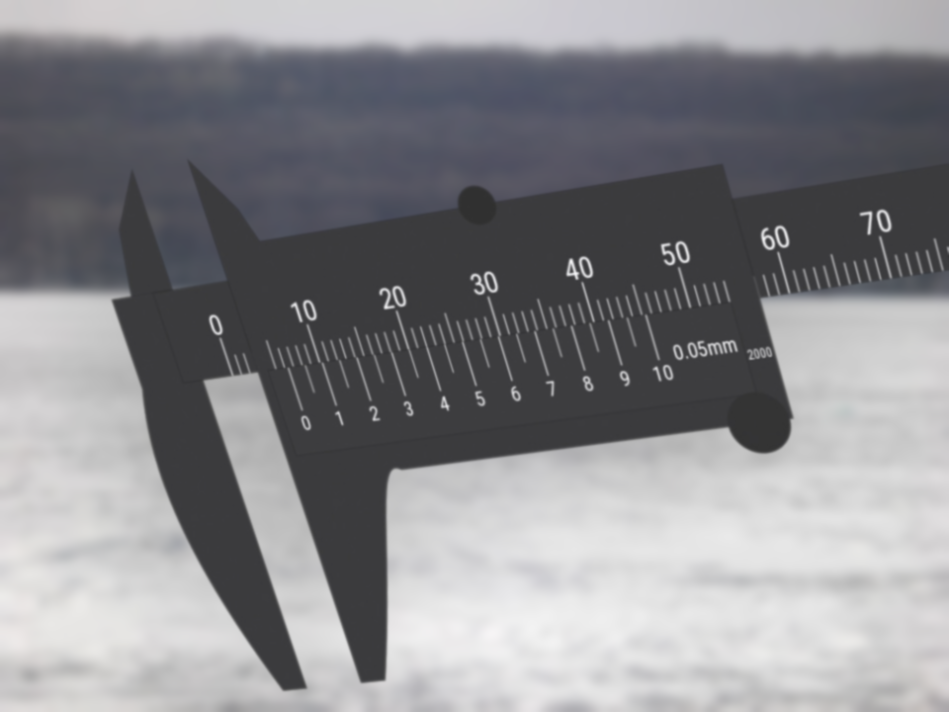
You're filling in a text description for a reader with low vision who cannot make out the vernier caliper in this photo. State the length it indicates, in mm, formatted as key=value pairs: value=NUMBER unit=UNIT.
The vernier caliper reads value=6.4 unit=mm
